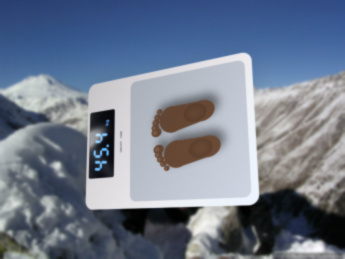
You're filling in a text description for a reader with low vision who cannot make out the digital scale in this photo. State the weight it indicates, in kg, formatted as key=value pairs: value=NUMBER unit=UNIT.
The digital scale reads value=45.4 unit=kg
